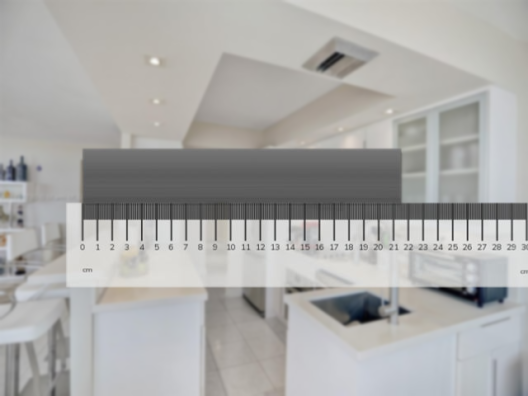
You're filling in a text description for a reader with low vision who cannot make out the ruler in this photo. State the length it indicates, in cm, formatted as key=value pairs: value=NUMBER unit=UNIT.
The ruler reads value=21.5 unit=cm
